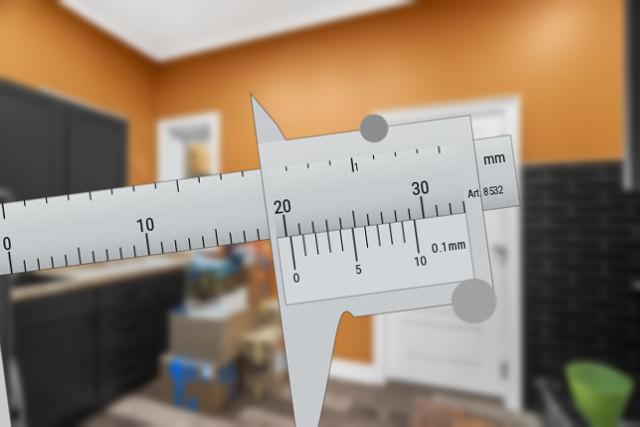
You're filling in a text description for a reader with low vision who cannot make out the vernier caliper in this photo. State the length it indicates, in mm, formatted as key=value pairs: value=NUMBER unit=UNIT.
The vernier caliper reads value=20.3 unit=mm
